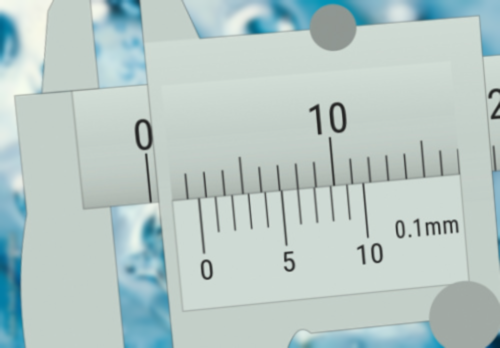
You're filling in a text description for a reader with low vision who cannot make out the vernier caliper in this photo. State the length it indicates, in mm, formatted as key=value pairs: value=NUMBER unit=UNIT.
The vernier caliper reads value=2.6 unit=mm
